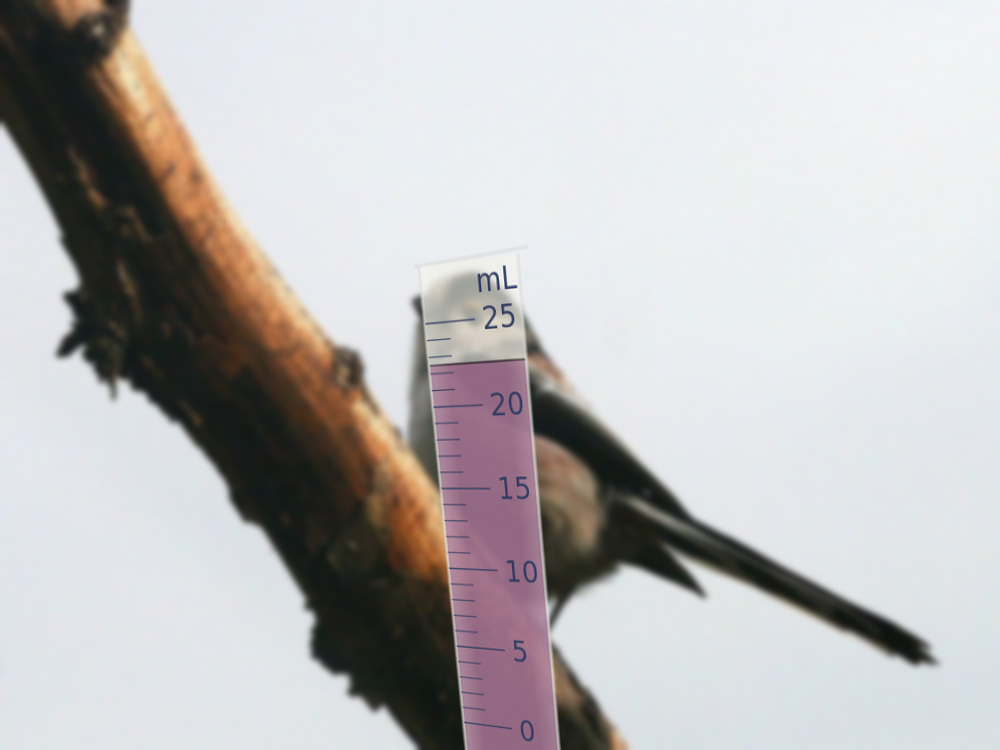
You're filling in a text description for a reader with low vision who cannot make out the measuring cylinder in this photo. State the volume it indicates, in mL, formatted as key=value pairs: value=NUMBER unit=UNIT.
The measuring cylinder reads value=22.5 unit=mL
